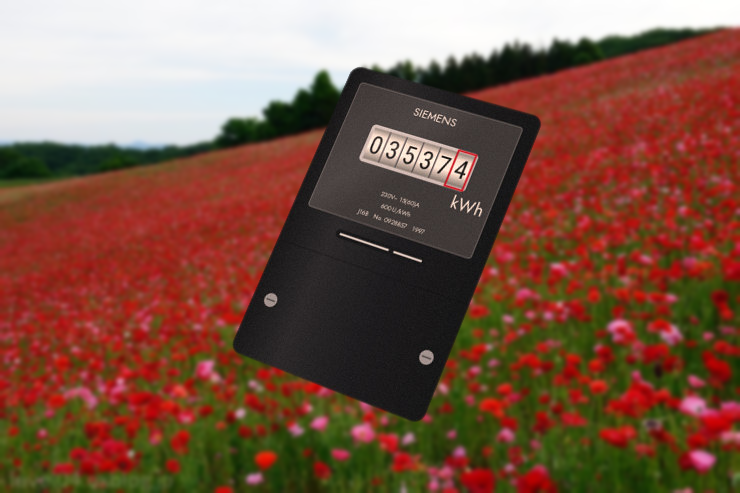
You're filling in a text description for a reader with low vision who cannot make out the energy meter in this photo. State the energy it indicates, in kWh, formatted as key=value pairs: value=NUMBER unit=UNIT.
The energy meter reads value=3537.4 unit=kWh
